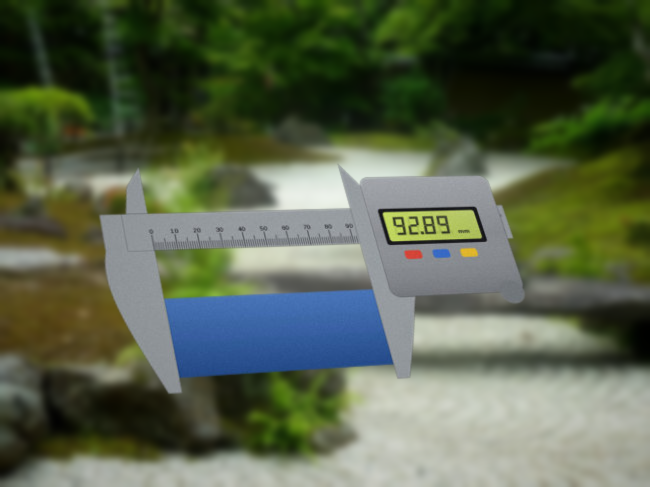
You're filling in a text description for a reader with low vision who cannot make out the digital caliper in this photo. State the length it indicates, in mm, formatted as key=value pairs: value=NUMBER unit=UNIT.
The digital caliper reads value=92.89 unit=mm
